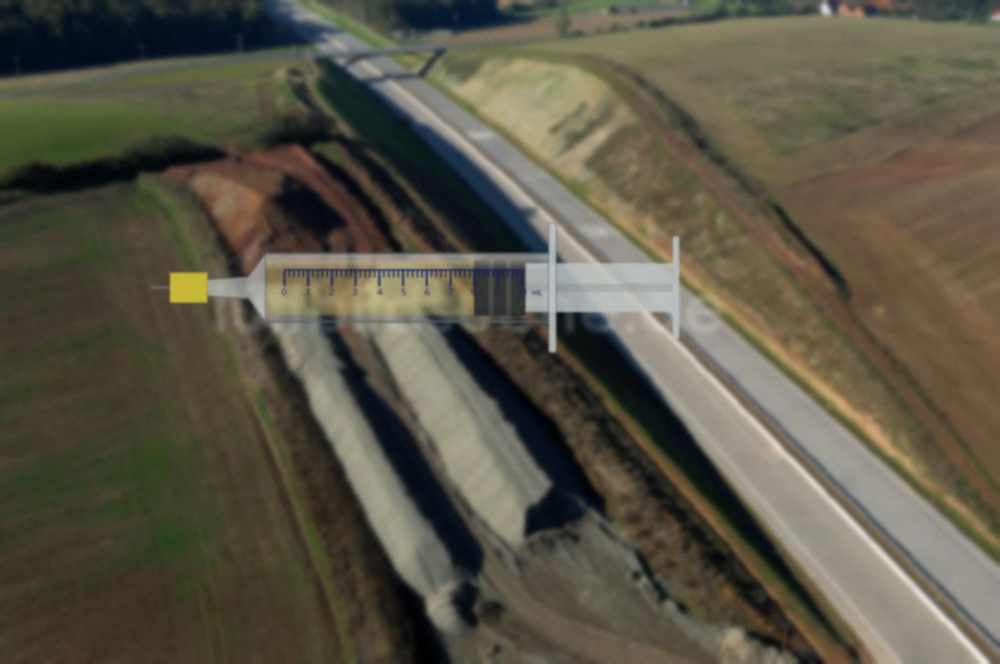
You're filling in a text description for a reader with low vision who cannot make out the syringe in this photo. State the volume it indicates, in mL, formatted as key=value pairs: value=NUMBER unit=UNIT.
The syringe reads value=8 unit=mL
